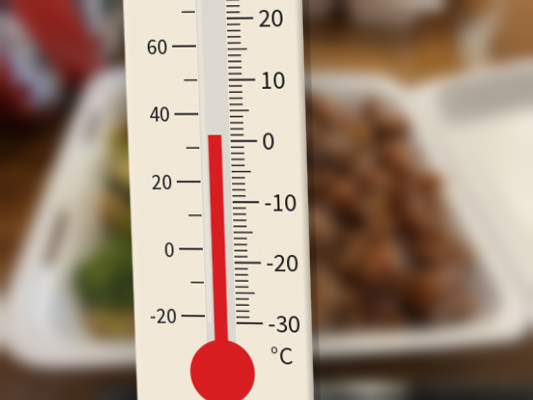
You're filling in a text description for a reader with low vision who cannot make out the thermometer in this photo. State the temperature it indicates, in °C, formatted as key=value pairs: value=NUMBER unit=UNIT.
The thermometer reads value=1 unit=°C
